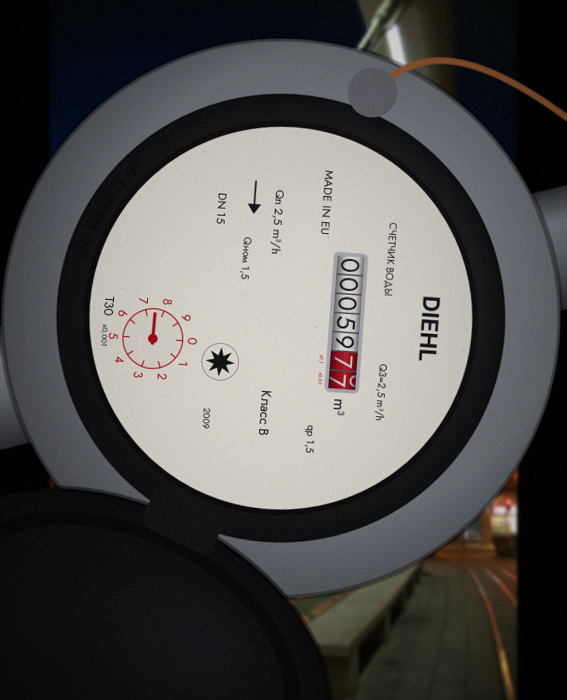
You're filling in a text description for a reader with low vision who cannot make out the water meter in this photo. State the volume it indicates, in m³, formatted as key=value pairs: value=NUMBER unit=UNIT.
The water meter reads value=59.767 unit=m³
